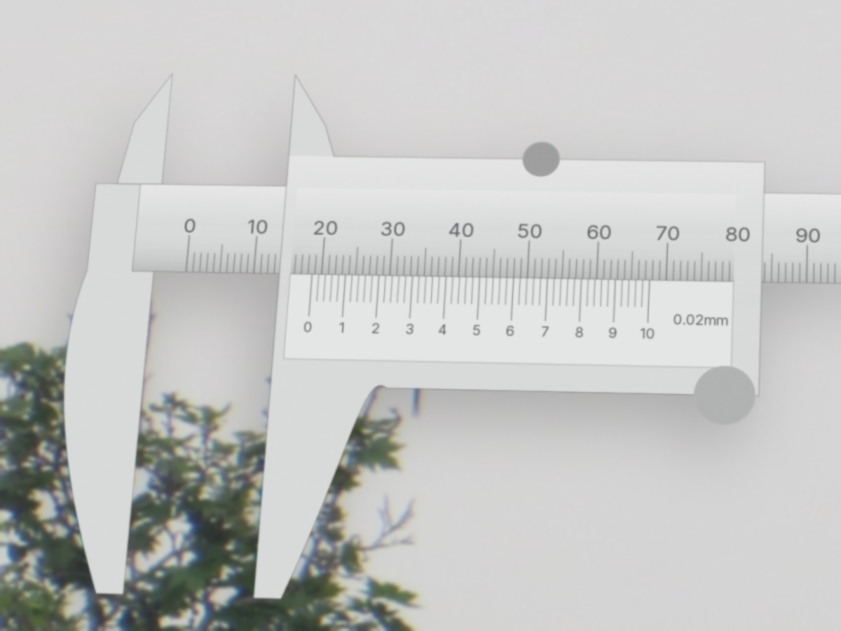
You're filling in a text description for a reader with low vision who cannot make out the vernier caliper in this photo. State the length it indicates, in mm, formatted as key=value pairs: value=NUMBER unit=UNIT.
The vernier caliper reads value=18.6 unit=mm
